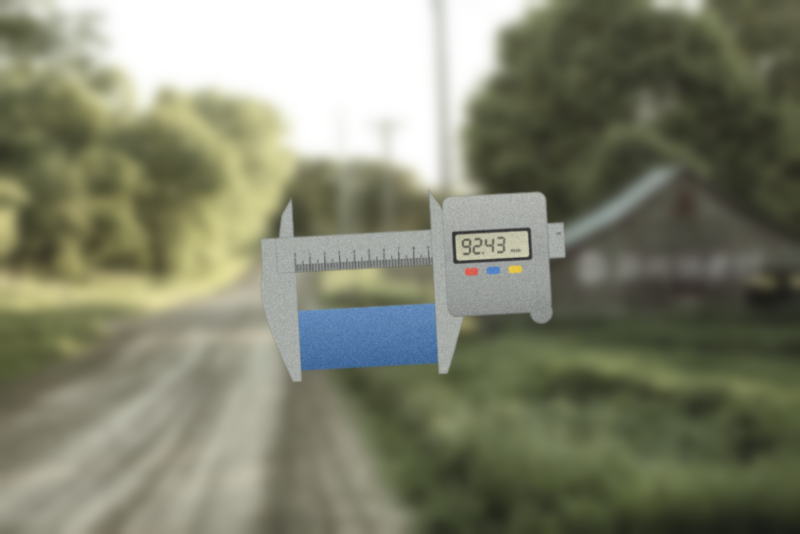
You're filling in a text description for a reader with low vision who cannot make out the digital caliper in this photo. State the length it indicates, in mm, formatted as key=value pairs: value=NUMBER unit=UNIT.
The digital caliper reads value=92.43 unit=mm
